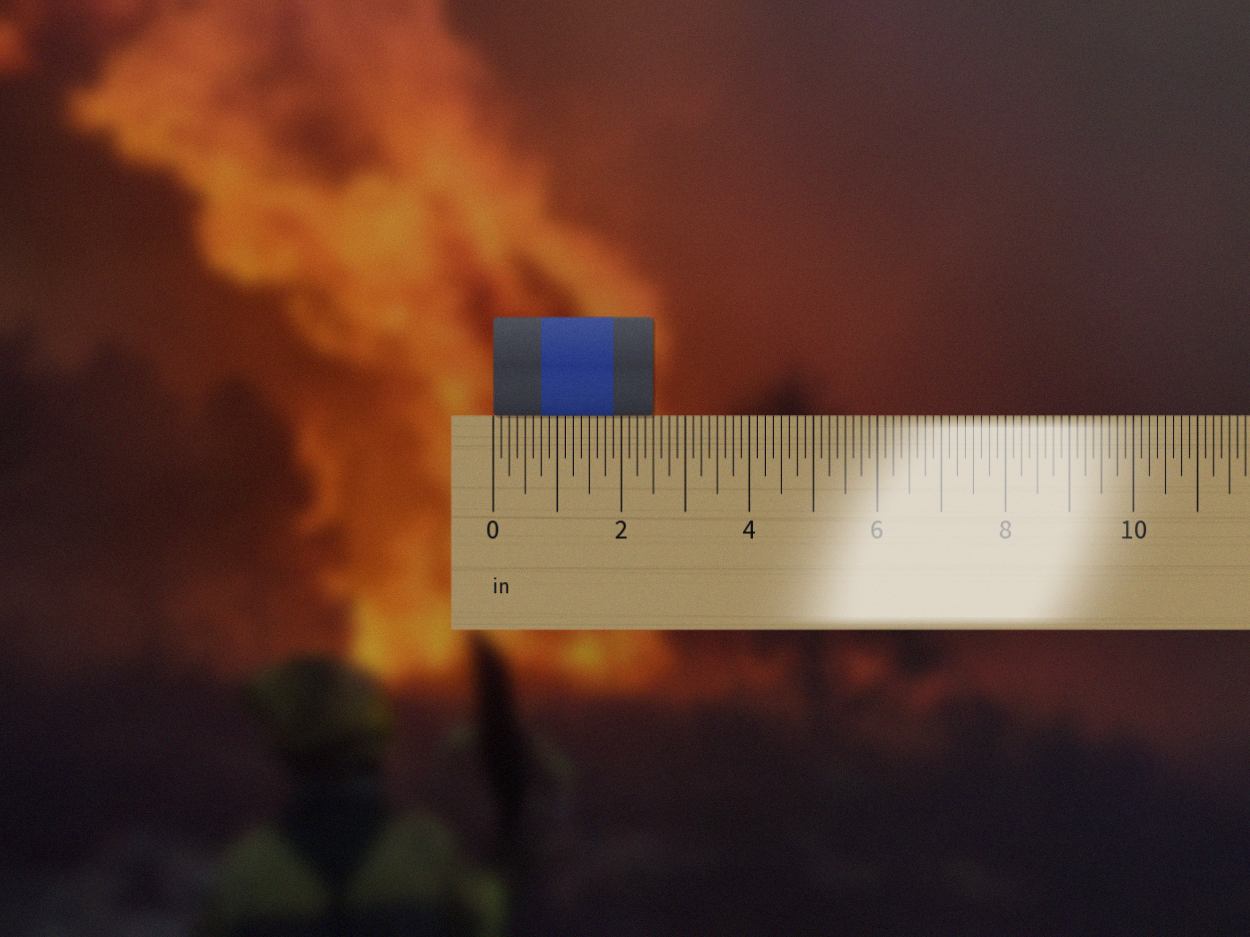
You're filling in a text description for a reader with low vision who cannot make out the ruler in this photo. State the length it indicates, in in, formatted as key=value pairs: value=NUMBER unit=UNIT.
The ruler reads value=2.5 unit=in
